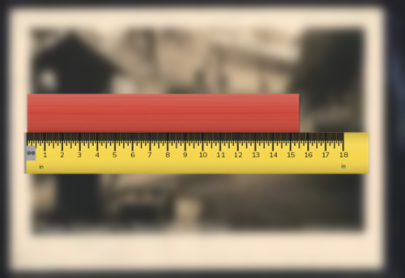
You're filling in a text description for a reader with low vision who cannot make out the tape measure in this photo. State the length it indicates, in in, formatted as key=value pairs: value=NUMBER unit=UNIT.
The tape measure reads value=15.5 unit=in
